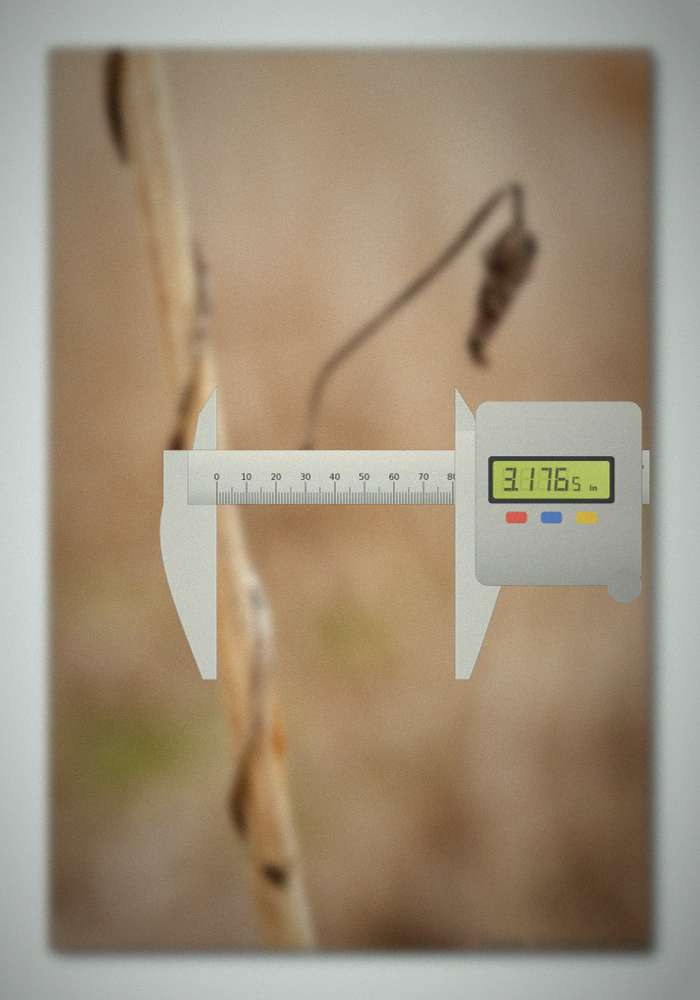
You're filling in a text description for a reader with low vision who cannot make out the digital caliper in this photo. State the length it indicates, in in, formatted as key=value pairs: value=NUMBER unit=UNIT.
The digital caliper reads value=3.1765 unit=in
